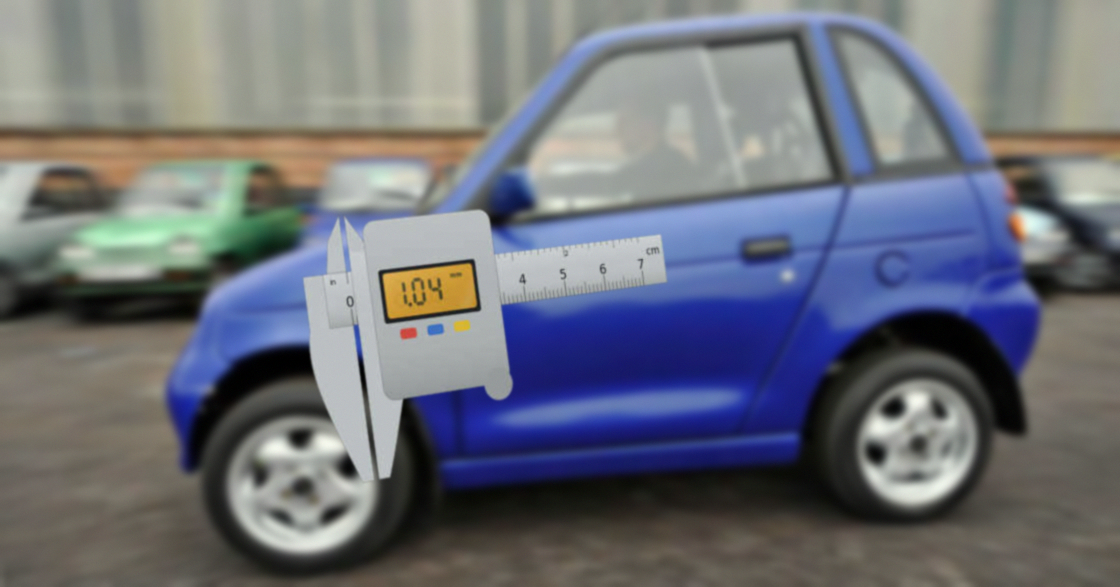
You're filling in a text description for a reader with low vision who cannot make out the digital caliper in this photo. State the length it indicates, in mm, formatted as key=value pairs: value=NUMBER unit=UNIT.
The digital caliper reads value=1.04 unit=mm
